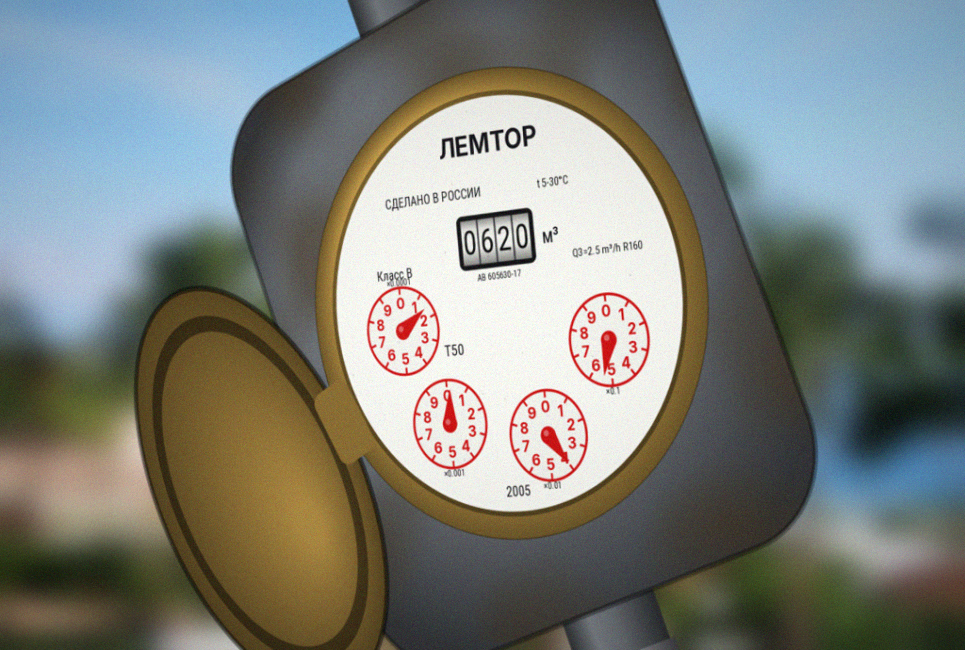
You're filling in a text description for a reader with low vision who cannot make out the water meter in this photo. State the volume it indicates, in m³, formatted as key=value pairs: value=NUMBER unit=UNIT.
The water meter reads value=620.5401 unit=m³
